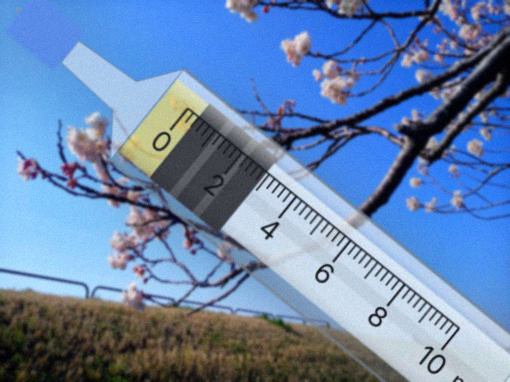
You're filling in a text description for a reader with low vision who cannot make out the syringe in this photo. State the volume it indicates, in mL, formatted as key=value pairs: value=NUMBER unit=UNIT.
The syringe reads value=0.4 unit=mL
